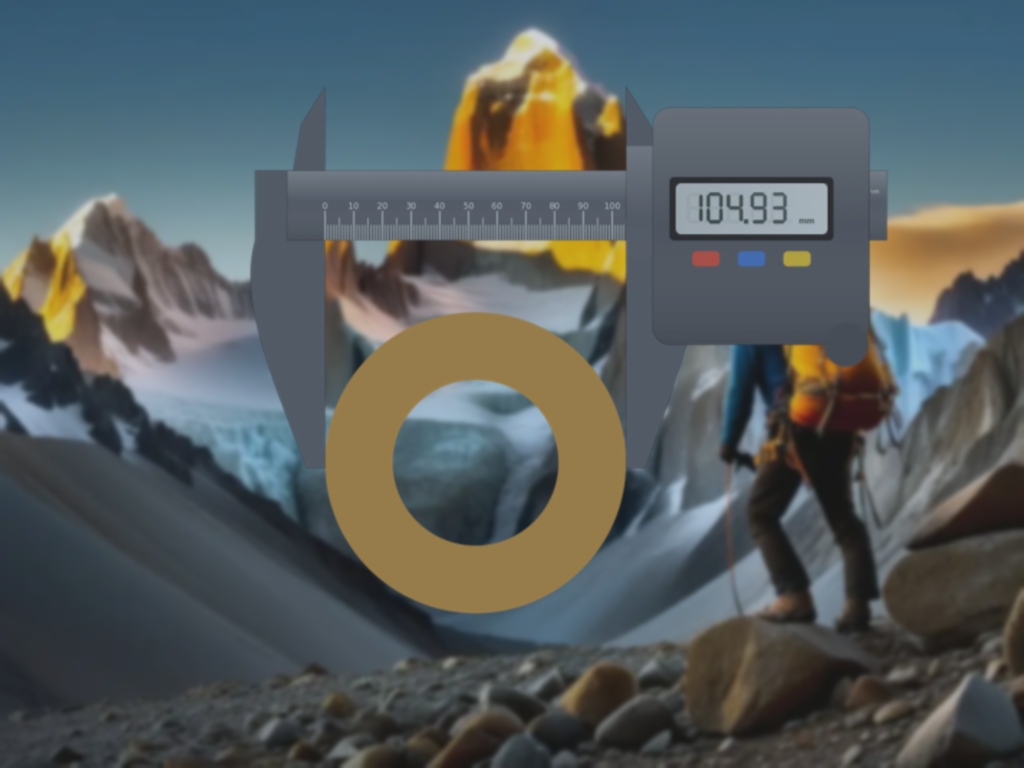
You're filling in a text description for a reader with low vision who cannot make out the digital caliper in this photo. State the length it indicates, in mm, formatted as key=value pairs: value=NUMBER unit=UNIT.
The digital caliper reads value=104.93 unit=mm
